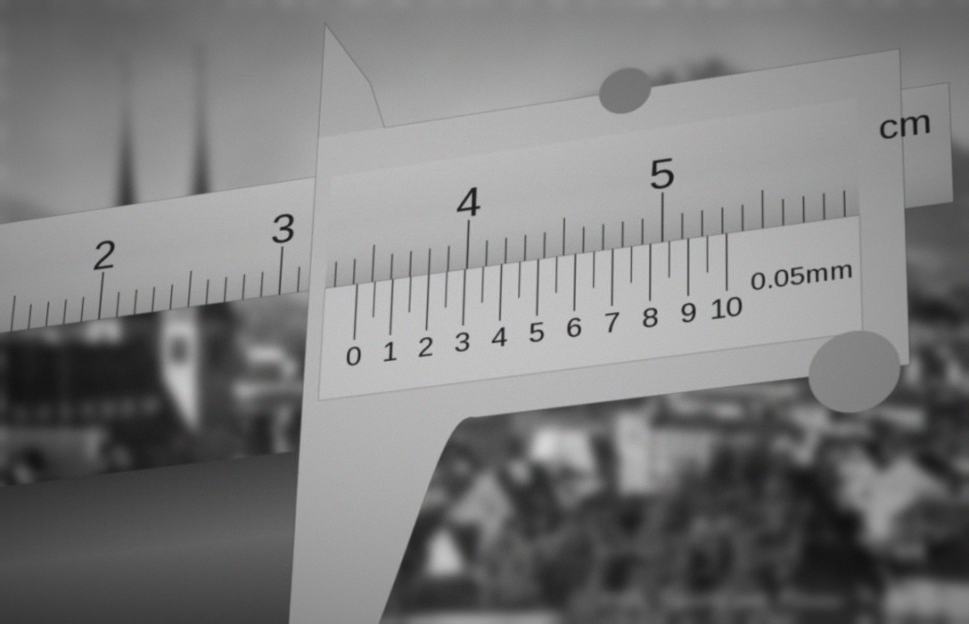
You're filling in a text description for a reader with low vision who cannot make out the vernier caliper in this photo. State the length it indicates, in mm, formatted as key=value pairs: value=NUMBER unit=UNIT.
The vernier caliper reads value=34.2 unit=mm
